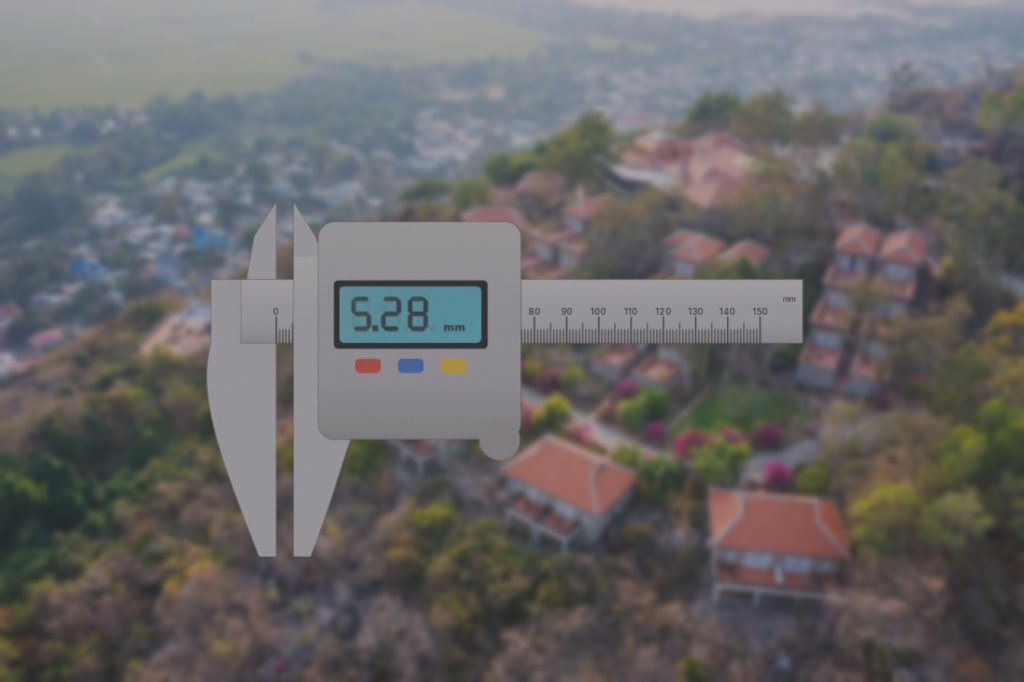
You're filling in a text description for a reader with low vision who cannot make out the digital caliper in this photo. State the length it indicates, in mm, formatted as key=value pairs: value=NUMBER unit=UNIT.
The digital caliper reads value=5.28 unit=mm
